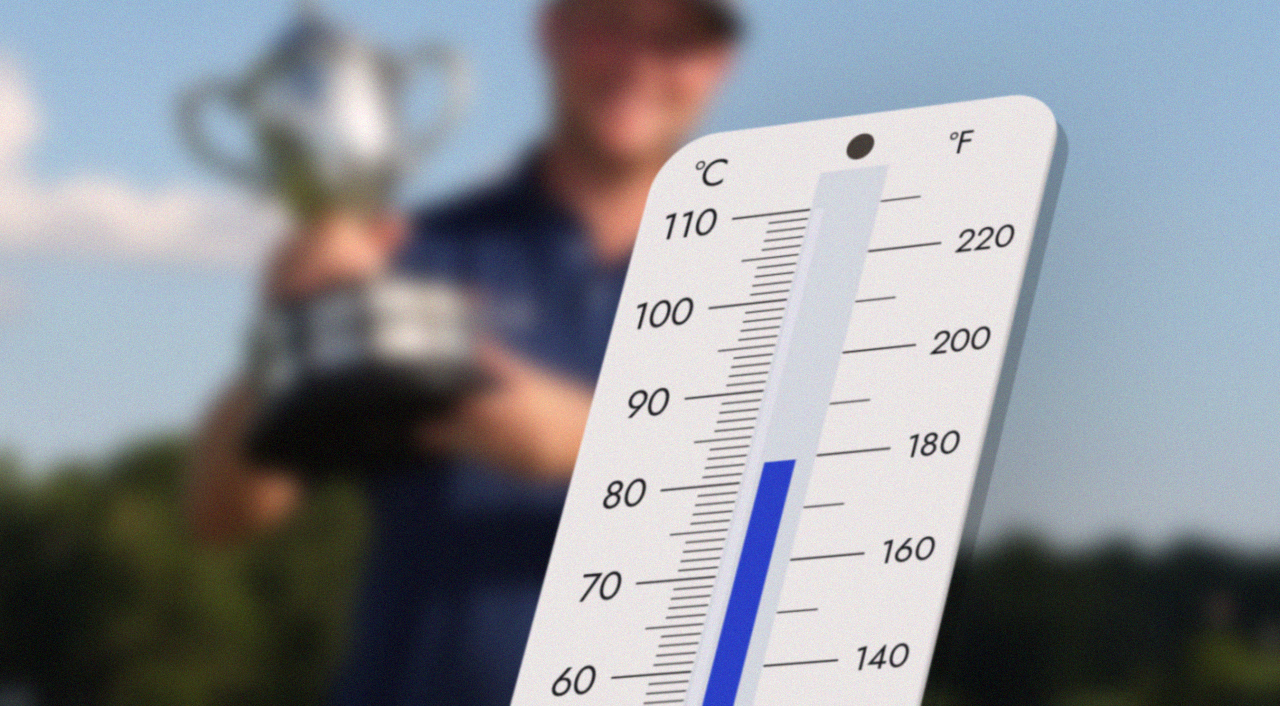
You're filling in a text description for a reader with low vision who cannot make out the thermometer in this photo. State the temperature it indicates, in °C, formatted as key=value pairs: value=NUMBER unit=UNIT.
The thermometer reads value=82 unit=°C
